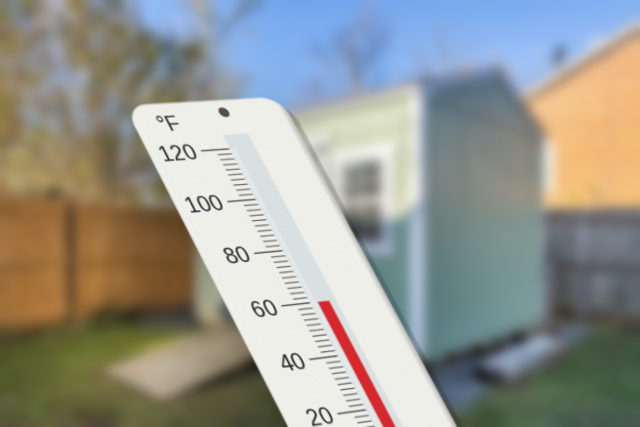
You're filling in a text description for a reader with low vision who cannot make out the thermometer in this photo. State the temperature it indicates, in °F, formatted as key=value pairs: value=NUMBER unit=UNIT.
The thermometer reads value=60 unit=°F
